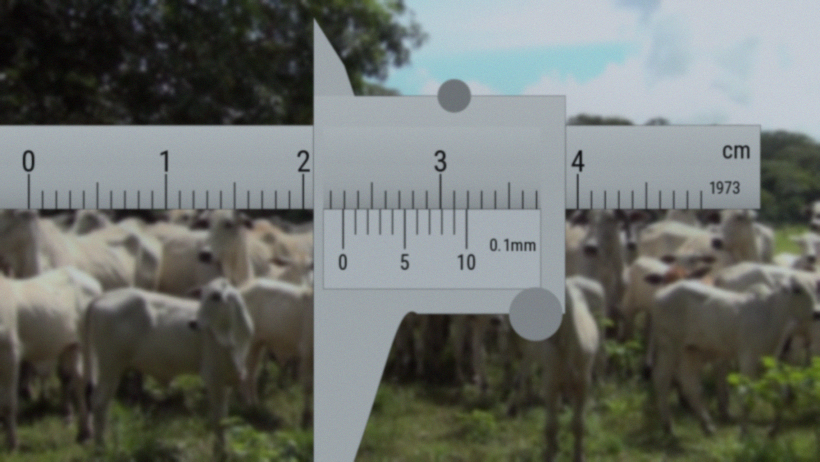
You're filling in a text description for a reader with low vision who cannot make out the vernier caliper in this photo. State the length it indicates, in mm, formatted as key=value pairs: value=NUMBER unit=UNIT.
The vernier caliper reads value=22.9 unit=mm
